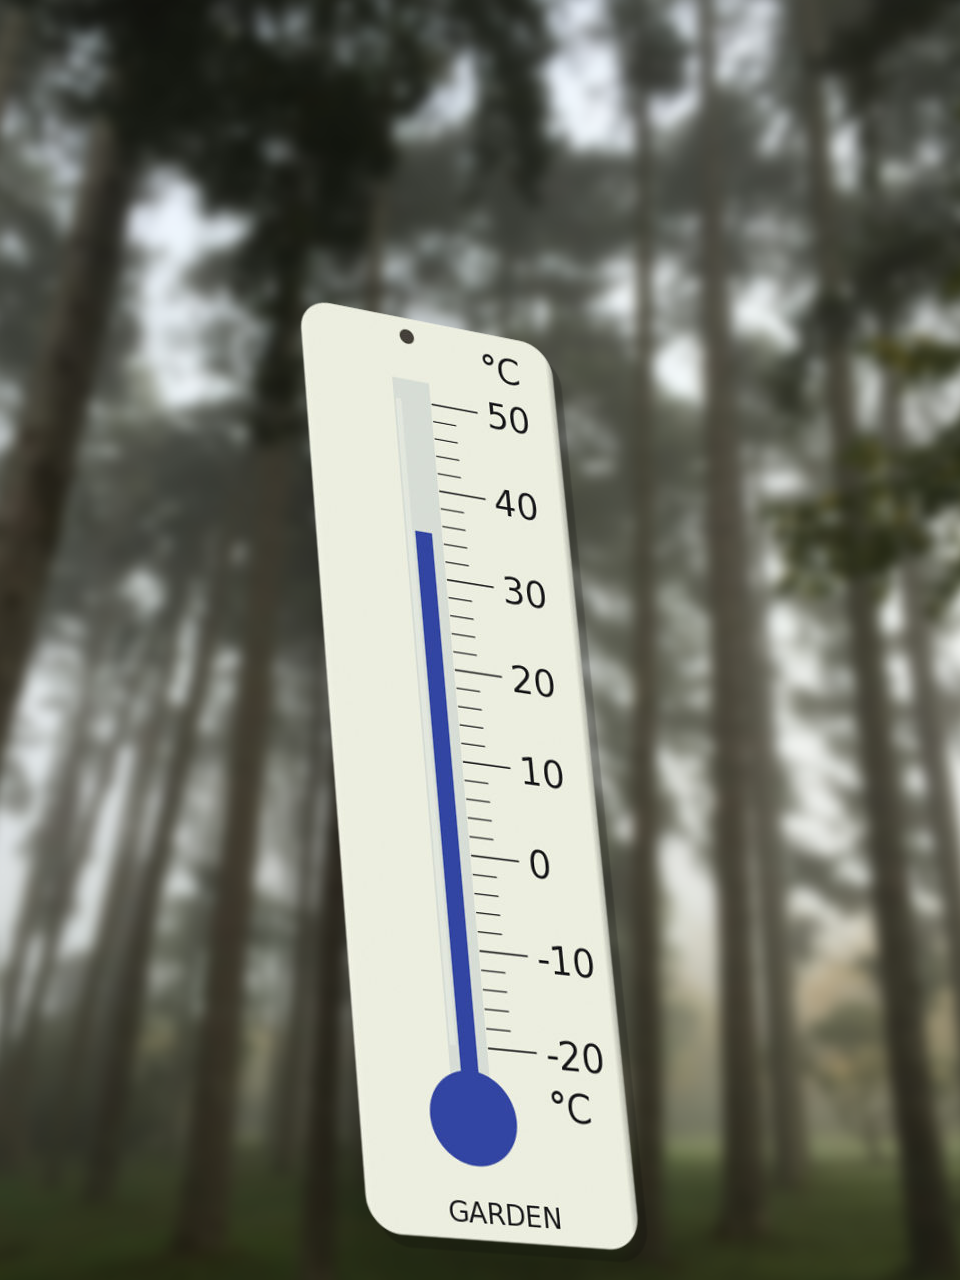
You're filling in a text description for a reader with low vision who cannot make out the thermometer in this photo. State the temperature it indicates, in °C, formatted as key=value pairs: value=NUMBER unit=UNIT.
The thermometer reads value=35 unit=°C
